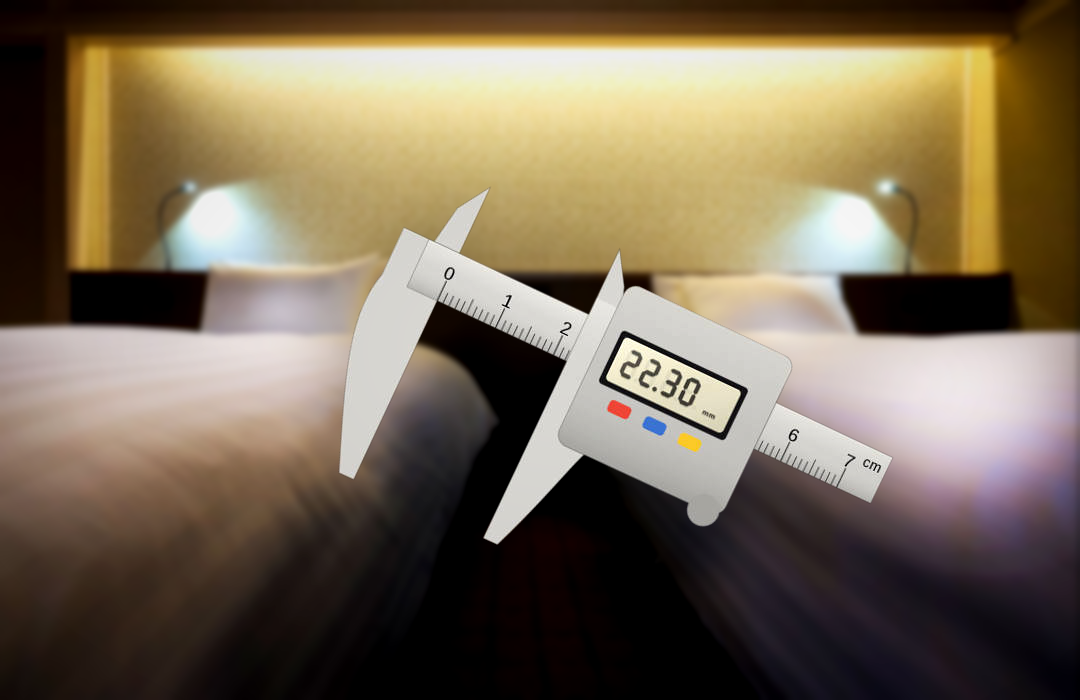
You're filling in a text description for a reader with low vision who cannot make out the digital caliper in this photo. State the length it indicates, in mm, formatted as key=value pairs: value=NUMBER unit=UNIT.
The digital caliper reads value=22.30 unit=mm
